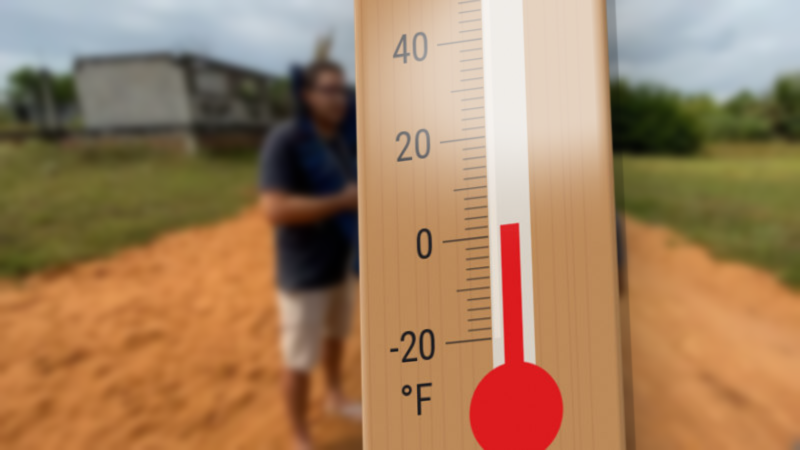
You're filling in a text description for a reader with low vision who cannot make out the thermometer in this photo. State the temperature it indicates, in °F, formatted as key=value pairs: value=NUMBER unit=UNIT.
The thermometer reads value=2 unit=°F
